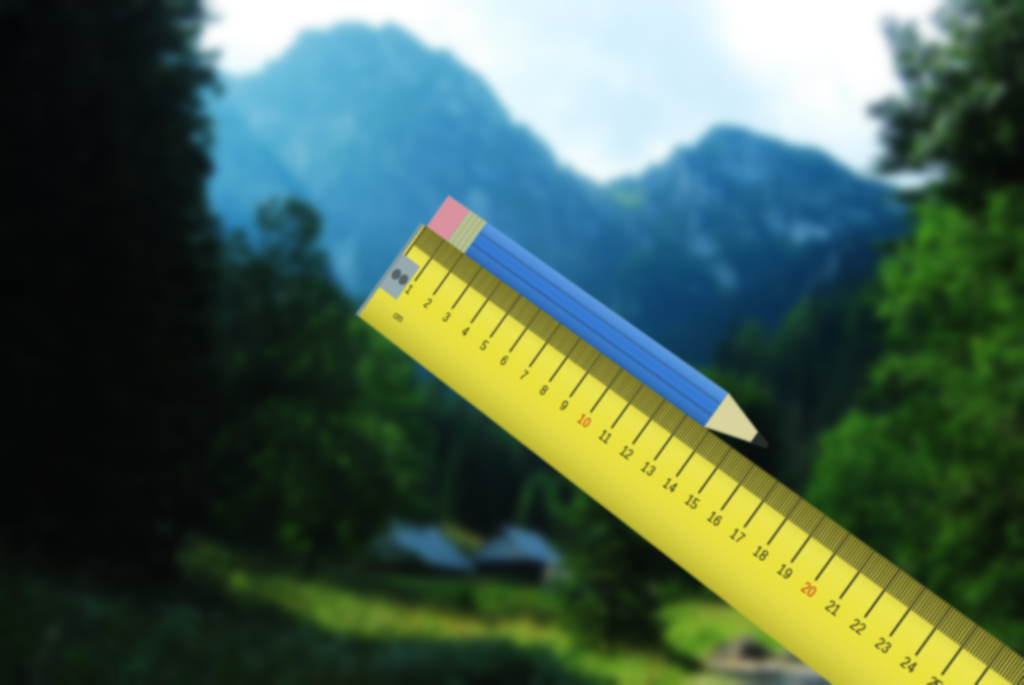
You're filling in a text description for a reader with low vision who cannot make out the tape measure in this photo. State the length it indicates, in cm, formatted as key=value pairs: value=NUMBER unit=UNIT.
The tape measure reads value=16 unit=cm
